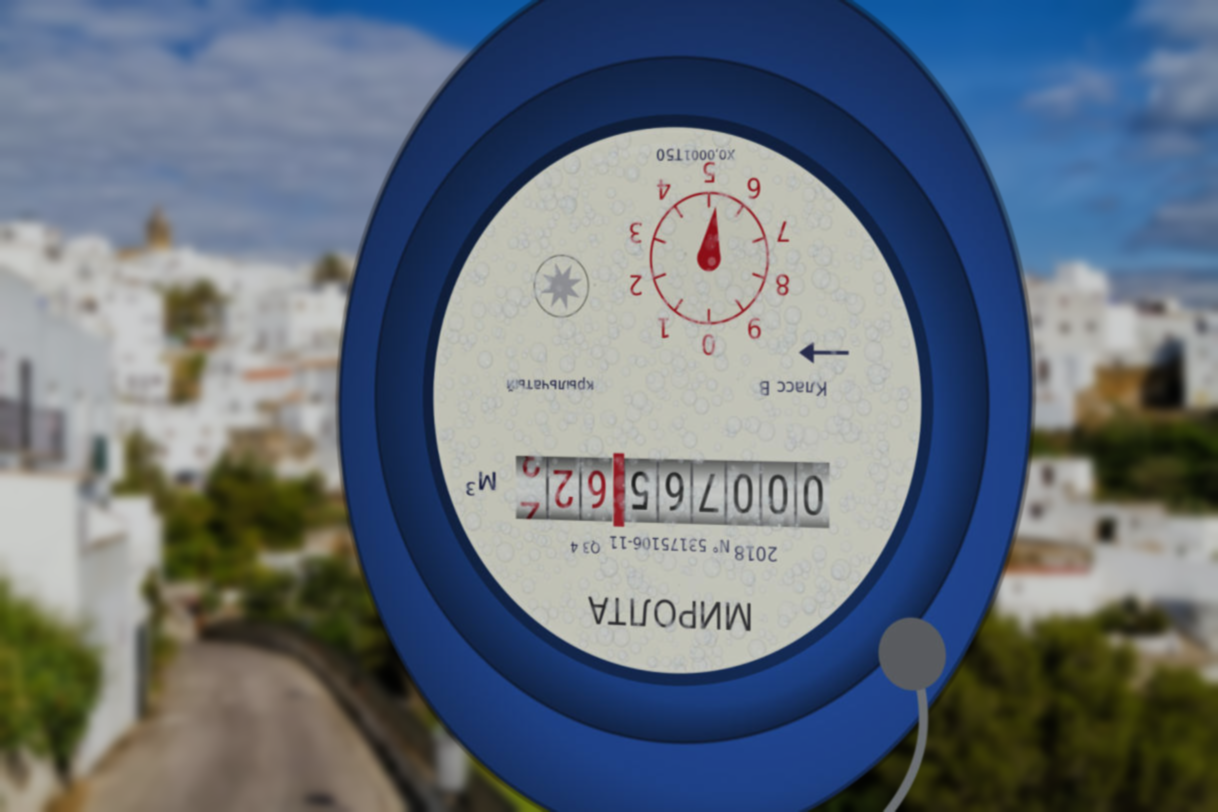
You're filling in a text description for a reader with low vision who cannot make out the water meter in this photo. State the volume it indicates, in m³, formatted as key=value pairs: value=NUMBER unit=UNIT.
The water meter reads value=765.6225 unit=m³
